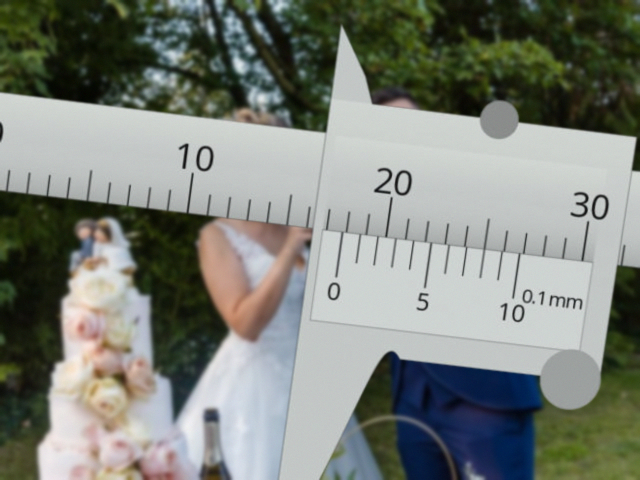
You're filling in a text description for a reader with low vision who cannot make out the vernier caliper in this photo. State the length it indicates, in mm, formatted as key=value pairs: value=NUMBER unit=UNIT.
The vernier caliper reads value=17.8 unit=mm
